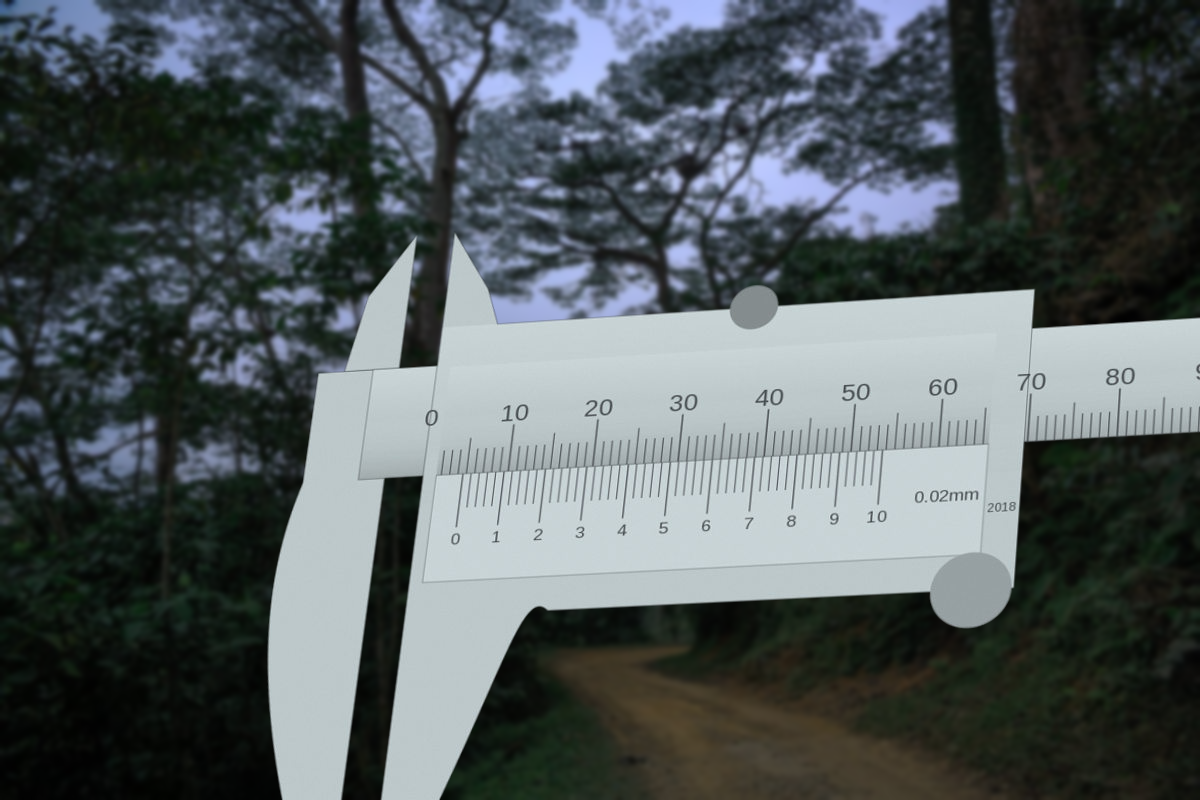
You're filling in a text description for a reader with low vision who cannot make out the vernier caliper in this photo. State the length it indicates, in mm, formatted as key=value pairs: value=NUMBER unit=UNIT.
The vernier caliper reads value=4.6 unit=mm
